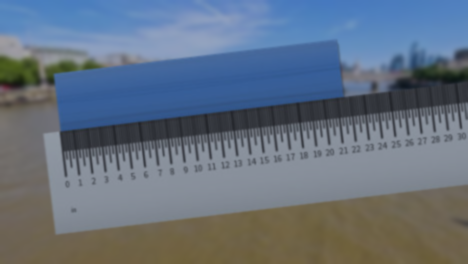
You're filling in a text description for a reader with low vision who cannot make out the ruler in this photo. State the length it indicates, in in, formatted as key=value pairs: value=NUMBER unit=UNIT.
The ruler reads value=21.5 unit=in
